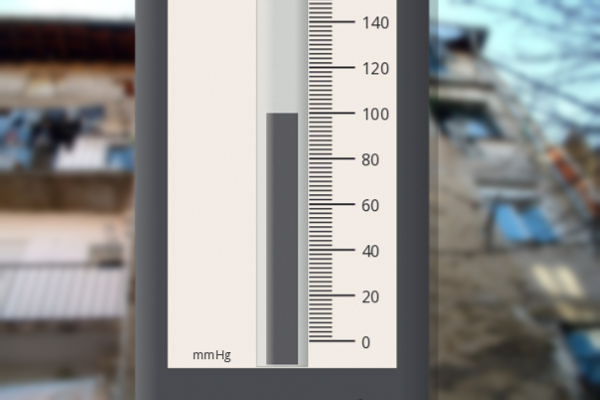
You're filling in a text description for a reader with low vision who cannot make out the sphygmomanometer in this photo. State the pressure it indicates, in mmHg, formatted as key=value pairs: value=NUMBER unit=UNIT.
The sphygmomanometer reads value=100 unit=mmHg
